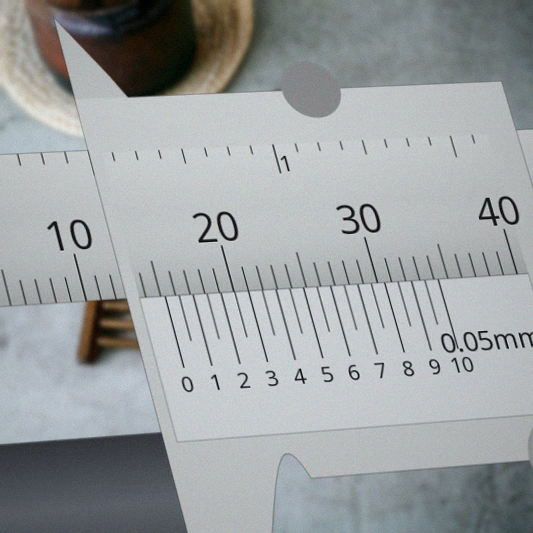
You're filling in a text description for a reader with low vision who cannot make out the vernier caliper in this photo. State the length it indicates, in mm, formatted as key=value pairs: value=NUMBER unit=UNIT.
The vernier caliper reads value=15.3 unit=mm
